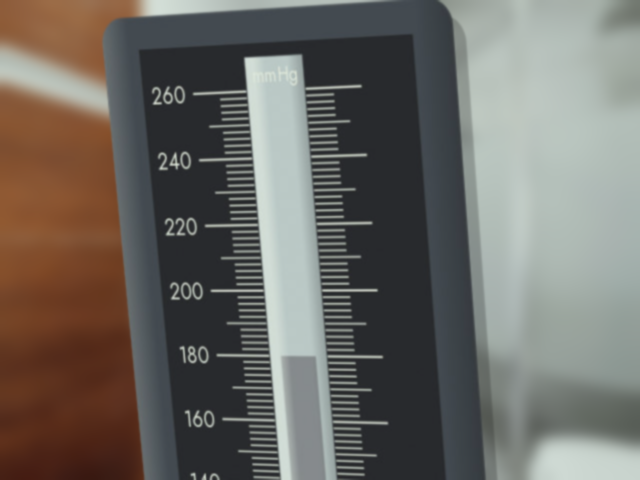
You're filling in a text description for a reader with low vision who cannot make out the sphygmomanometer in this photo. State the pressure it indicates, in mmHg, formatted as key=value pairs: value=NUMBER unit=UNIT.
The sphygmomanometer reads value=180 unit=mmHg
